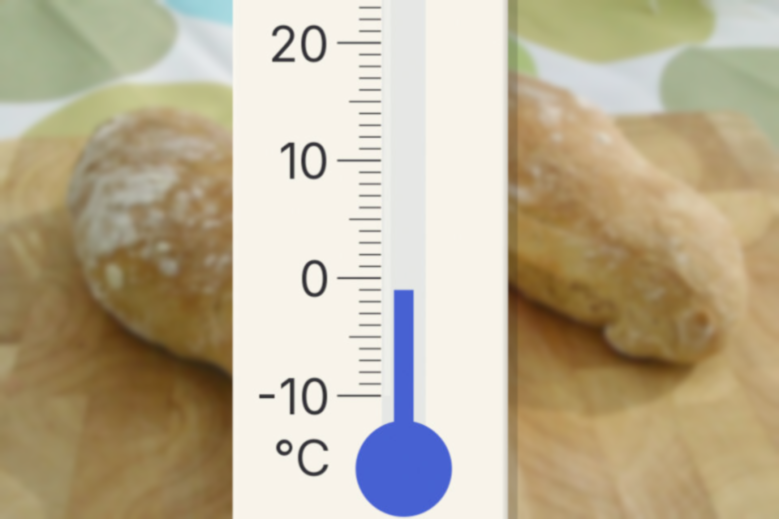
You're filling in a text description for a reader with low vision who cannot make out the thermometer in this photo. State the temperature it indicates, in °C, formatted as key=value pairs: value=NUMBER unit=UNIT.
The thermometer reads value=-1 unit=°C
